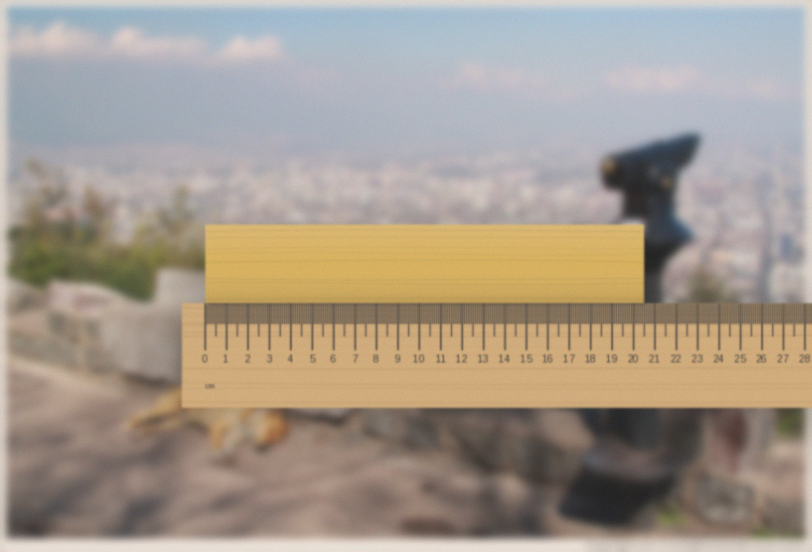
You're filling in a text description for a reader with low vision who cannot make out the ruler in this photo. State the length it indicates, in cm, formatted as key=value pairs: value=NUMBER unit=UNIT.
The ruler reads value=20.5 unit=cm
